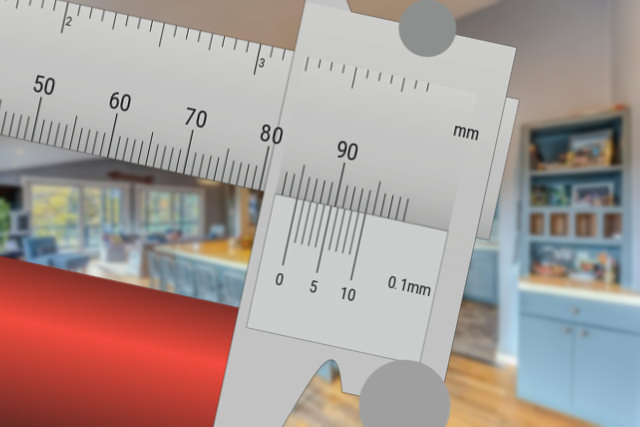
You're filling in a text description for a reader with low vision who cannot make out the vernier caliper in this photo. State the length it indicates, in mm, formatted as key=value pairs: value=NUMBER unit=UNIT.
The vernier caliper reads value=85.0 unit=mm
